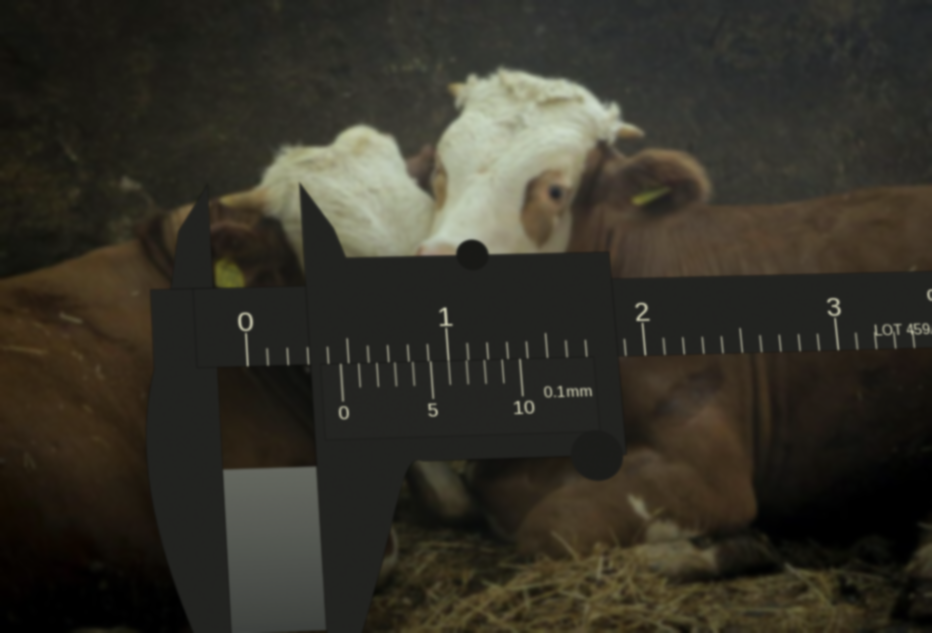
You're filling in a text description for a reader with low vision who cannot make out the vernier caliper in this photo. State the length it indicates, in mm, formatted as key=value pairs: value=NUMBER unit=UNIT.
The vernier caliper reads value=4.6 unit=mm
